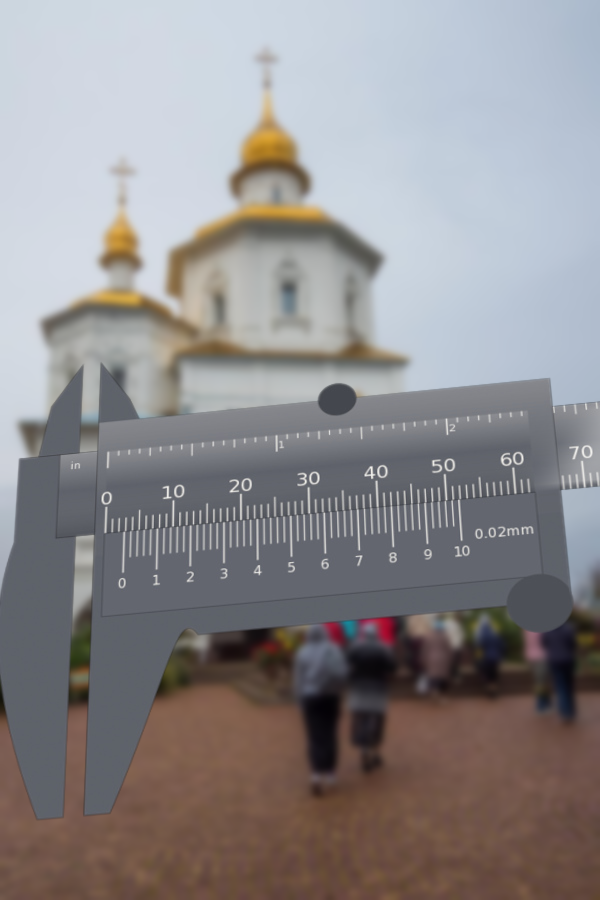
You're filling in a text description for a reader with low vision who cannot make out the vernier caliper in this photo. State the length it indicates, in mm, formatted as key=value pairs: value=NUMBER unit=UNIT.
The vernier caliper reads value=2.8 unit=mm
